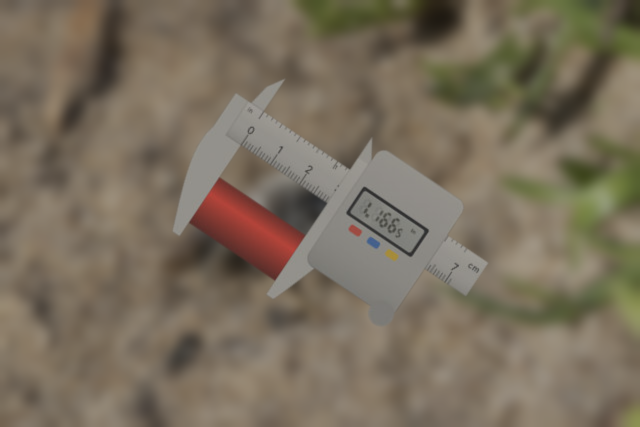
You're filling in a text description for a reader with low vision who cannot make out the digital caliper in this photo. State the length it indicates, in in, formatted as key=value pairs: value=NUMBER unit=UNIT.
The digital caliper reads value=1.1665 unit=in
